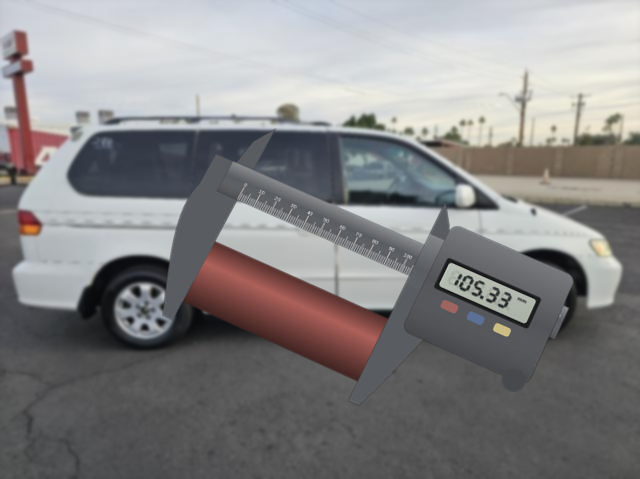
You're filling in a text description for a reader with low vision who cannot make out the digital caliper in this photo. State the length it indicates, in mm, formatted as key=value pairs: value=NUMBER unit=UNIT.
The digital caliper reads value=105.33 unit=mm
